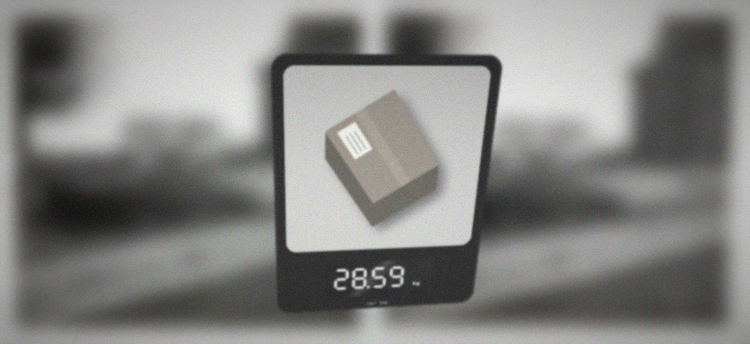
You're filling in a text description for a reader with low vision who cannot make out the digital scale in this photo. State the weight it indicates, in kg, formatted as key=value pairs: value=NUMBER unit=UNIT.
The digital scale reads value=28.59 unit=kg
